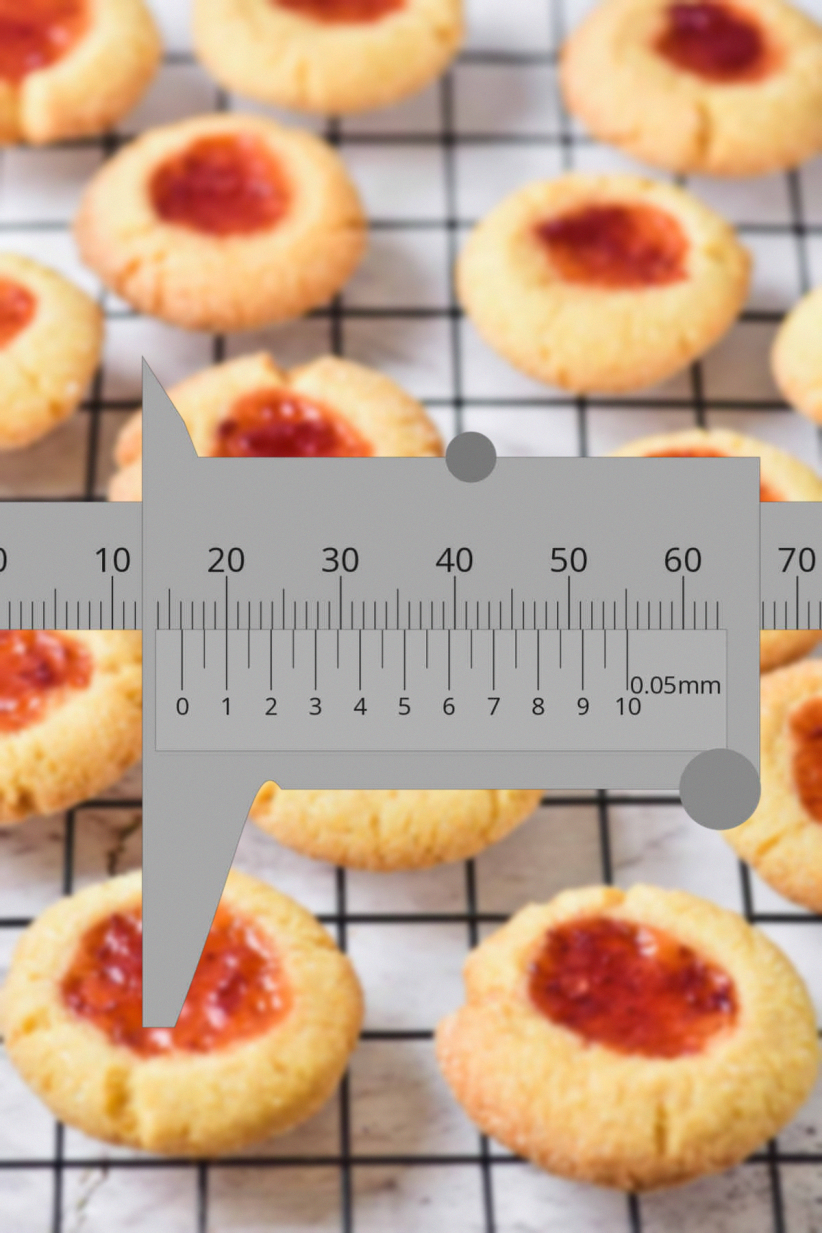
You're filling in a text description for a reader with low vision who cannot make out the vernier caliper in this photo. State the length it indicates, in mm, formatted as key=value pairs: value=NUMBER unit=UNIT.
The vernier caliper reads value=16.1 unit=mm
